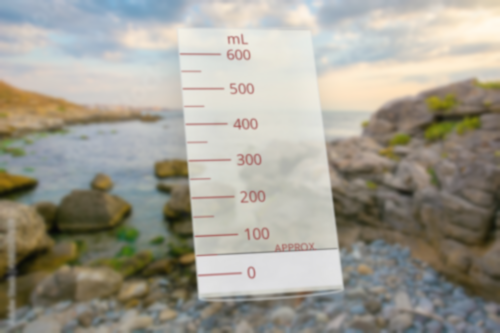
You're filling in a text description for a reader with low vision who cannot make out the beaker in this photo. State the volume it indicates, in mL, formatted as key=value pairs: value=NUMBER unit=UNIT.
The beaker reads value=50 unit=mL
